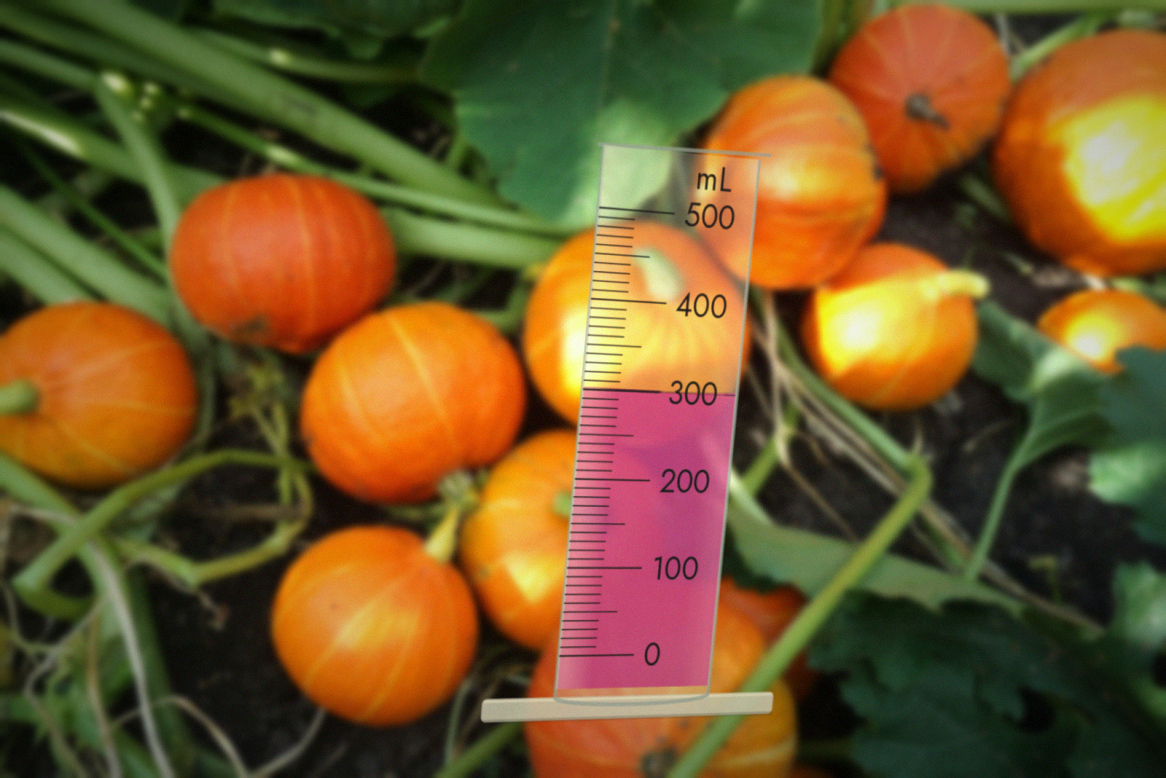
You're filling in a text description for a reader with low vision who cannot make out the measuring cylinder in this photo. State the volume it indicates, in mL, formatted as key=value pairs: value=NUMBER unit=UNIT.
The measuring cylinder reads value=300 unit=mL
